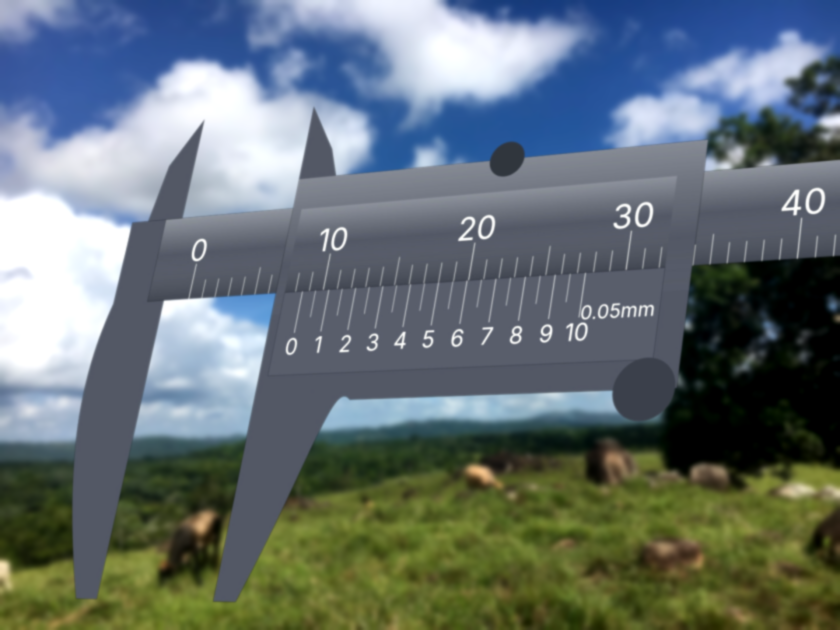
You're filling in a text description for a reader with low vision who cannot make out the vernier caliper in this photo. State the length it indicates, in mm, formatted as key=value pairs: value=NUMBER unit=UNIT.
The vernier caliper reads value=8.5 unit=mm
